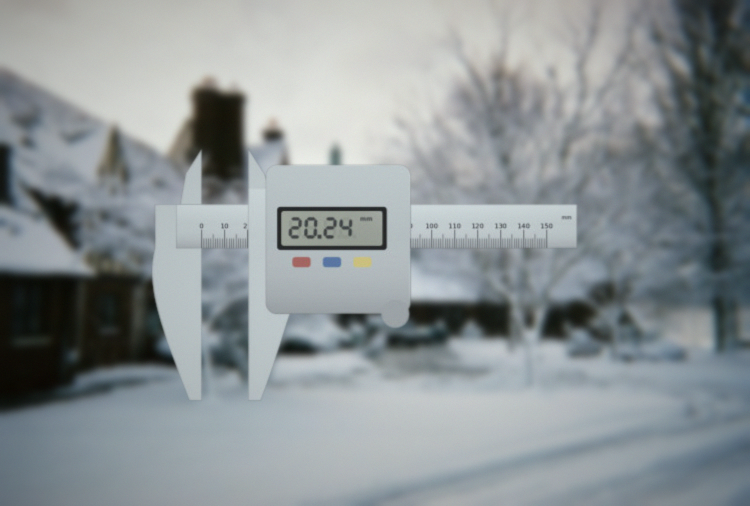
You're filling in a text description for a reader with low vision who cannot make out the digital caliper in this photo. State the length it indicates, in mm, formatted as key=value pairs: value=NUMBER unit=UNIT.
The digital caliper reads value=20.24 unit=mm
